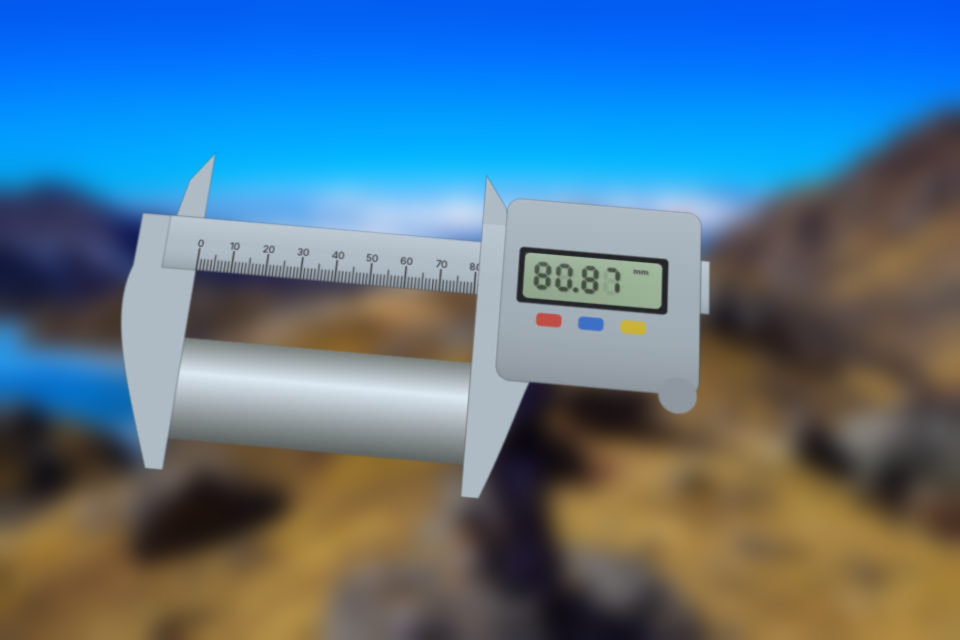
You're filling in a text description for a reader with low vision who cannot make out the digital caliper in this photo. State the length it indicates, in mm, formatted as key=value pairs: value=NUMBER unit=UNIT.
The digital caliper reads value=80.87 unit=mm
